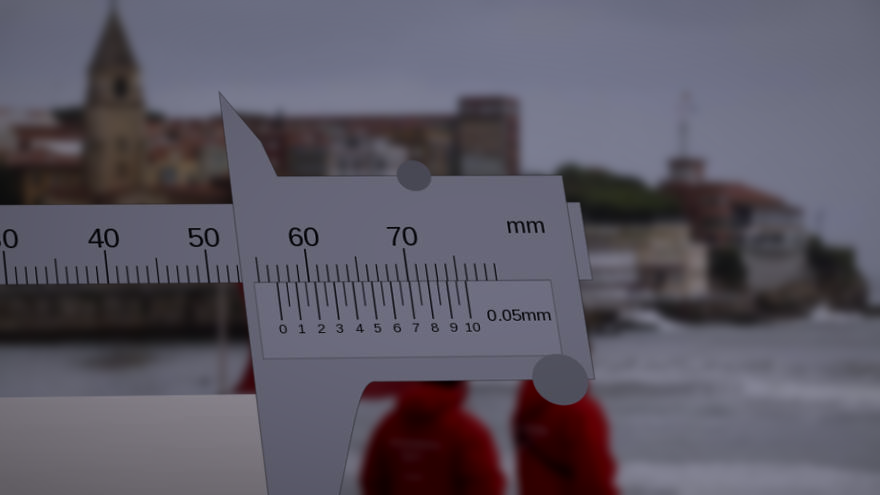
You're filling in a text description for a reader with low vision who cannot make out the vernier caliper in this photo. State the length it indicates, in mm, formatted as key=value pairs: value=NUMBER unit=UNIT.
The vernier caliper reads value=56.8 unit=mm
